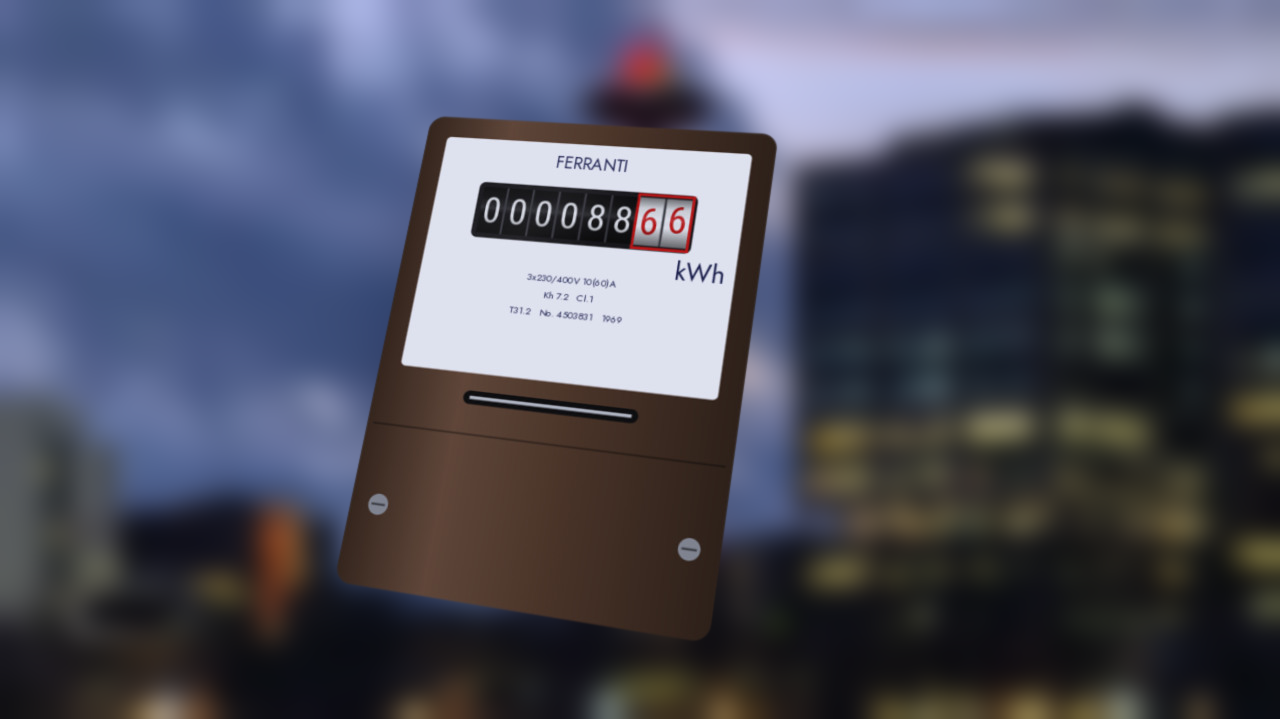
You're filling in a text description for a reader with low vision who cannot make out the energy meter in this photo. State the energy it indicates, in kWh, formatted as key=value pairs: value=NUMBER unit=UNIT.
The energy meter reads value=88.66 unit=kWh
